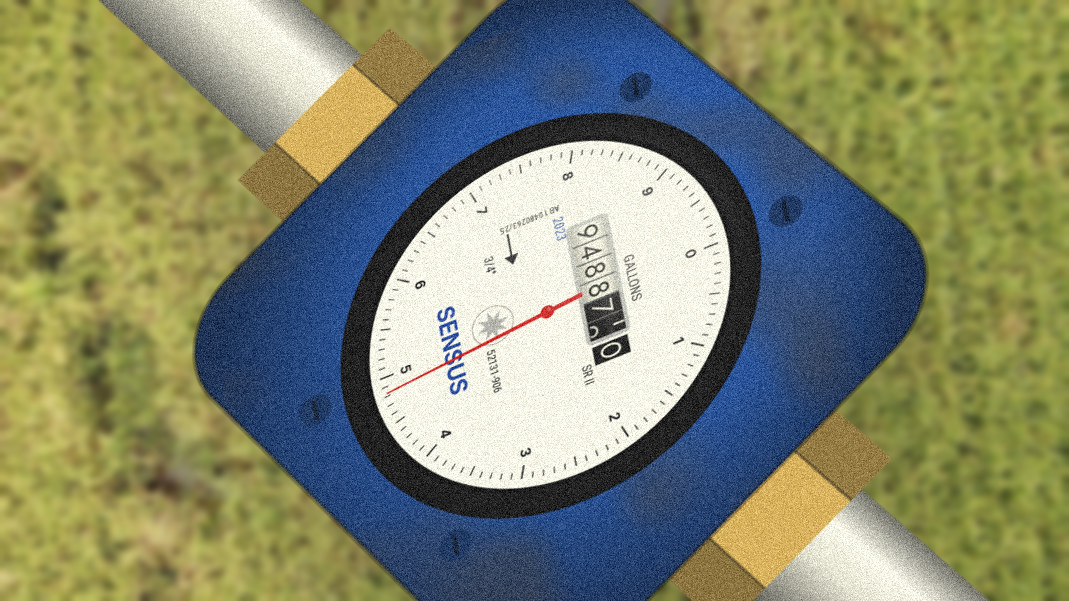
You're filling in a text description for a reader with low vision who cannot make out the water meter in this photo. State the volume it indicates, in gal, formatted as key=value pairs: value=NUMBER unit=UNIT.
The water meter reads value=9488714.8 unit=gal
